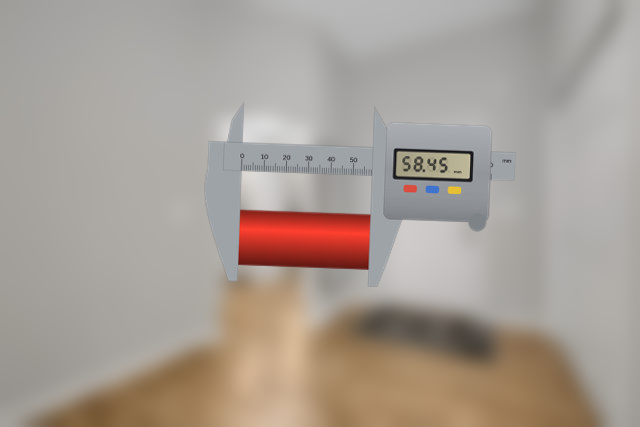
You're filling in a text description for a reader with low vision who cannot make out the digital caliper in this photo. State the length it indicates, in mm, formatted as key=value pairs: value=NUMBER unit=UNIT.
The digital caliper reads value=58.45 unit=mm
